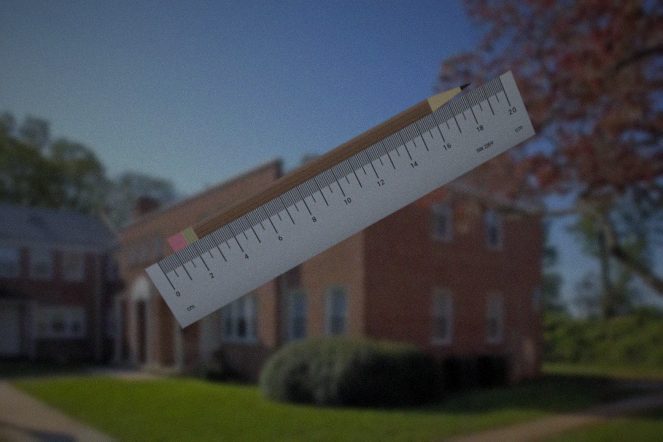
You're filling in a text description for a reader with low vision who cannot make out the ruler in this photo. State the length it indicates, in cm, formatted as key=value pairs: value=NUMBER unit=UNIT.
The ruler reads value=17.5 unit=cm
